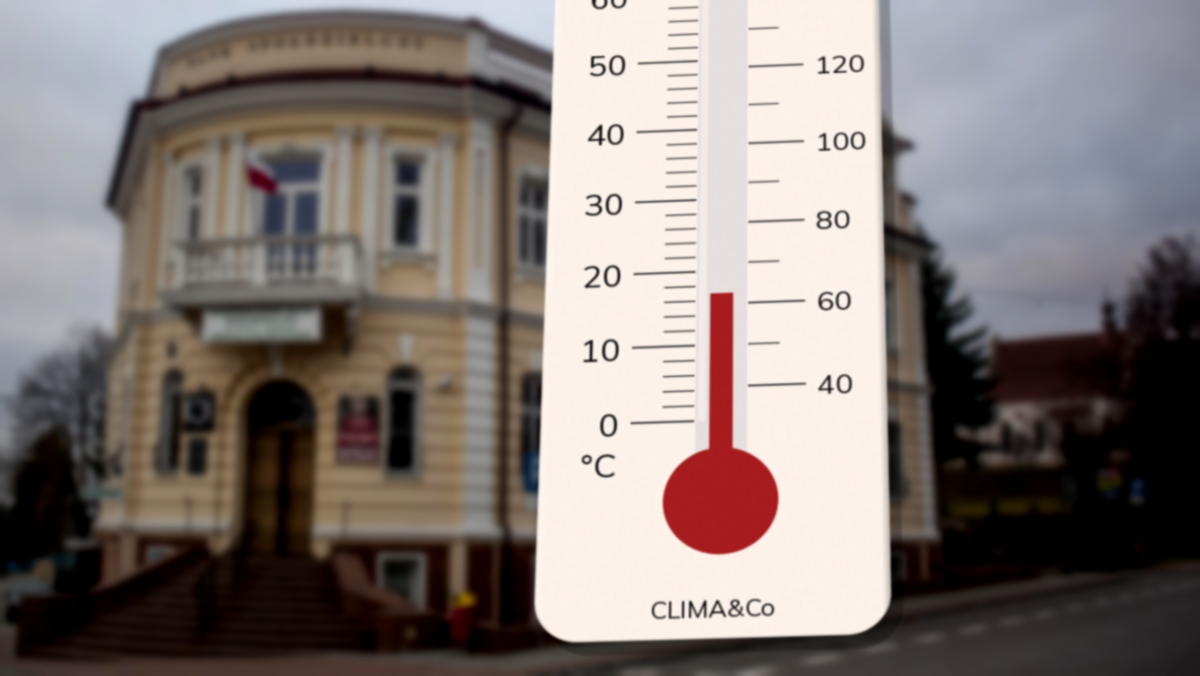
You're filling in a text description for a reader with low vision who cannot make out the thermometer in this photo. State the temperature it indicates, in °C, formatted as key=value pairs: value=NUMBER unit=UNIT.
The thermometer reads value=17 unit=°C
